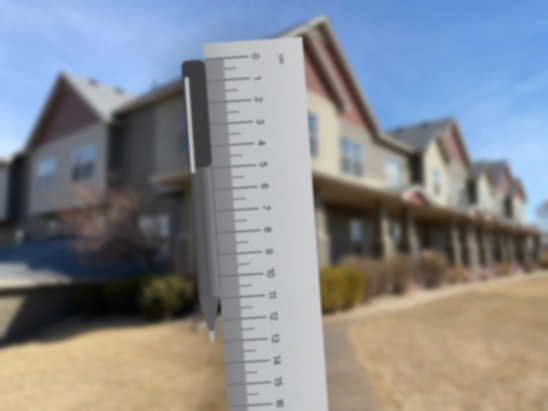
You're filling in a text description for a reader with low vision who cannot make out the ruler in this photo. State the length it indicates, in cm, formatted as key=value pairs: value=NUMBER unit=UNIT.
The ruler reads value=13 unit=cm
